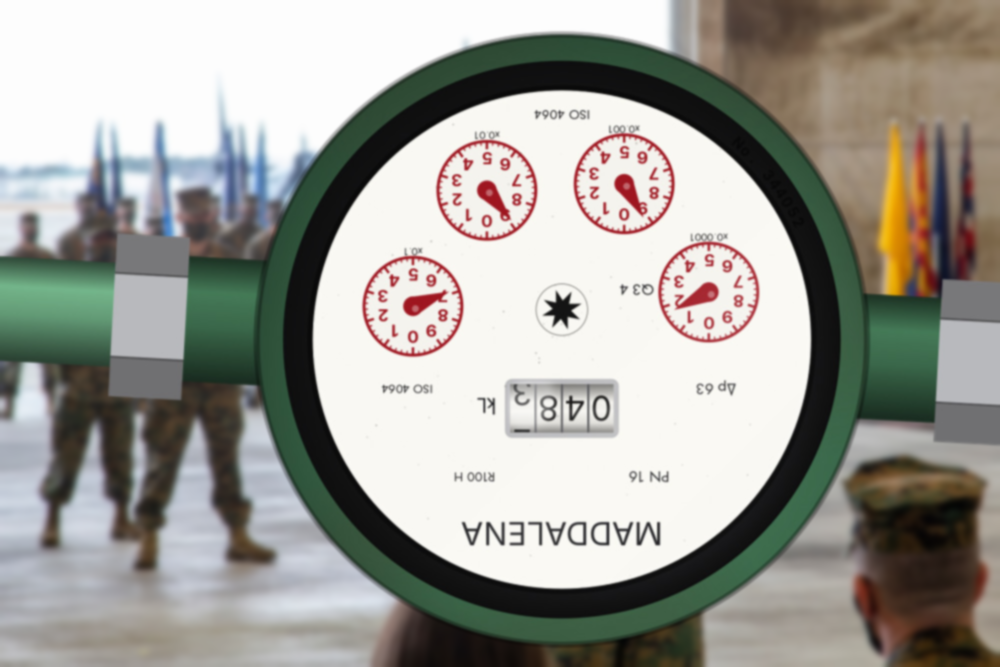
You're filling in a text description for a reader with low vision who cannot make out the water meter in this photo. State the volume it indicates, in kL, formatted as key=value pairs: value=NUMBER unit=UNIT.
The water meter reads value=482.6891 unit=kL
